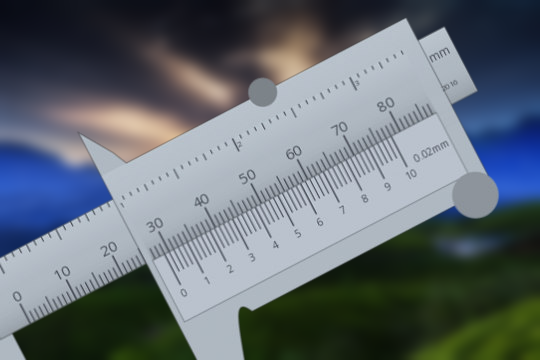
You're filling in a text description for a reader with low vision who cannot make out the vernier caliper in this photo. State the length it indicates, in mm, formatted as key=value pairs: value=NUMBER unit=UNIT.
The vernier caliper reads value=29.0 unit=mm
